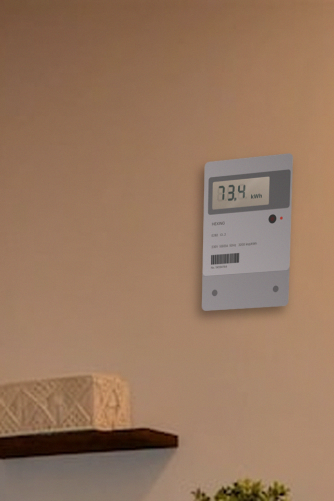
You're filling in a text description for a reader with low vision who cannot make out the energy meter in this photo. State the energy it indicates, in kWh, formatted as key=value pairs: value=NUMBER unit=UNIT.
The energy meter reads value=73.4 unit=kWh
